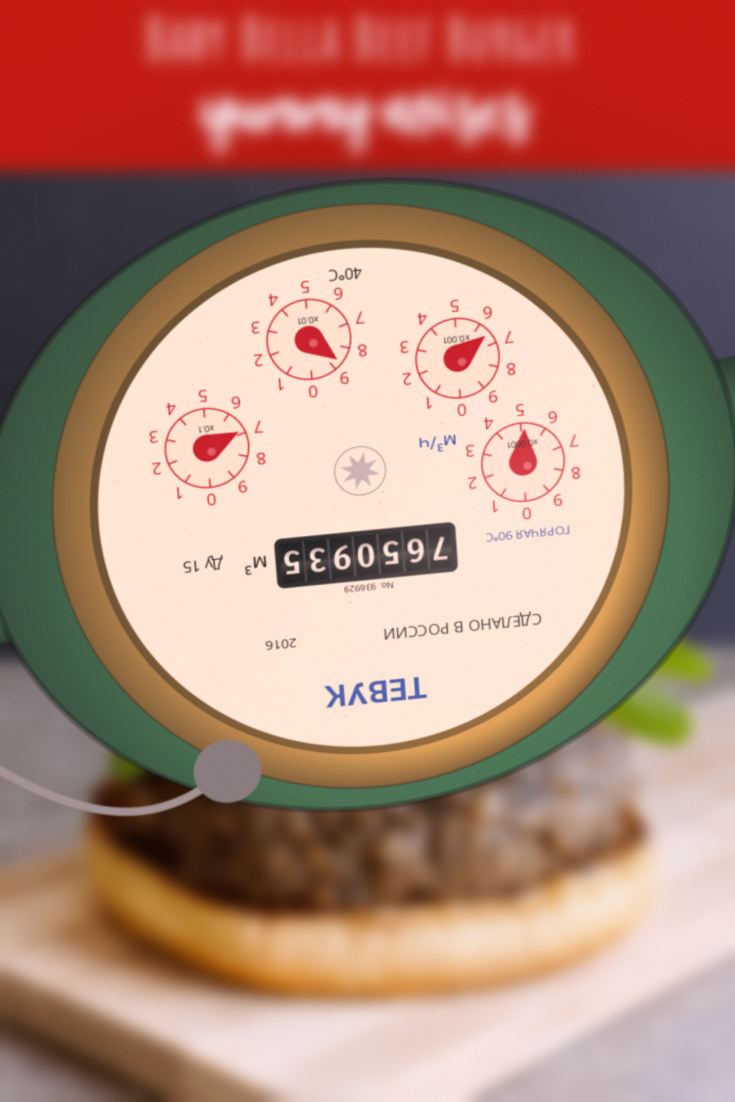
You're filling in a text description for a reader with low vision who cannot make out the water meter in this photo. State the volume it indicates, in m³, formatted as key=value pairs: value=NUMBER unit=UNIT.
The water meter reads value=7650935.6865 unit=m³
